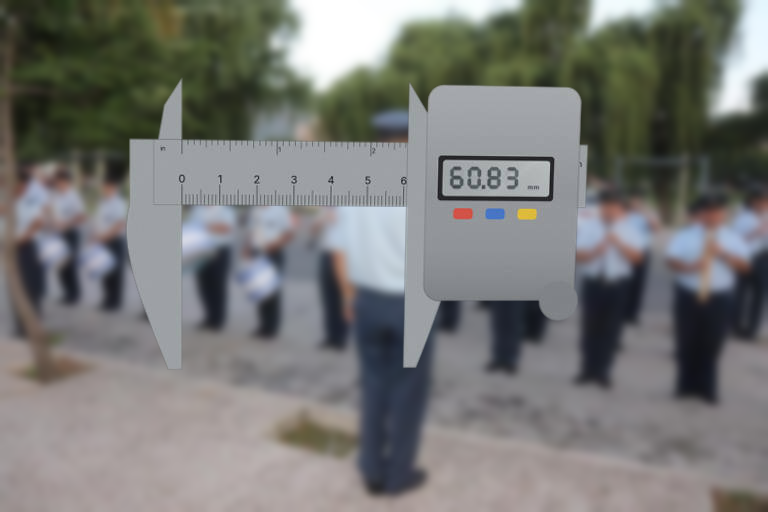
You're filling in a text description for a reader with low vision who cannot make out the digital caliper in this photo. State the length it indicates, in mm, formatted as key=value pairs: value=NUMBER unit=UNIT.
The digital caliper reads value=60.83 unit=mm
